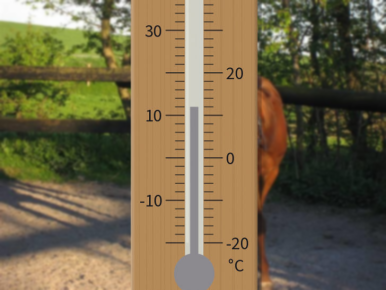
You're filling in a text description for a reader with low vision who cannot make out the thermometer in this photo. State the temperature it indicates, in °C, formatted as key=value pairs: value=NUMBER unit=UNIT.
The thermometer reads value=12 unit=°C
